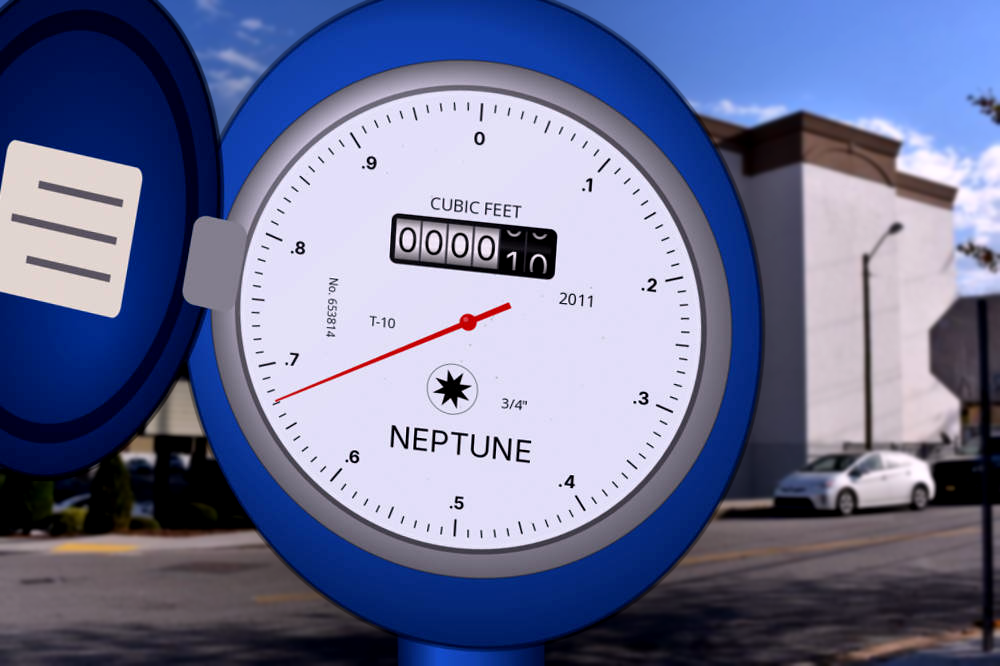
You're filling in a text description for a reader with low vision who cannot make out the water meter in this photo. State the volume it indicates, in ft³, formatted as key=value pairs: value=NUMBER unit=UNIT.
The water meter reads value=9.67 unit=ft³
